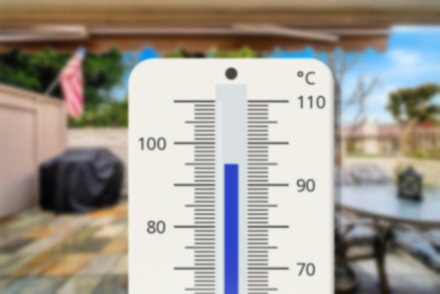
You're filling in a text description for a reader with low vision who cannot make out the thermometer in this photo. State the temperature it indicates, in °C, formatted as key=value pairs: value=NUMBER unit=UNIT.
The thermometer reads value=95 unit=°C
